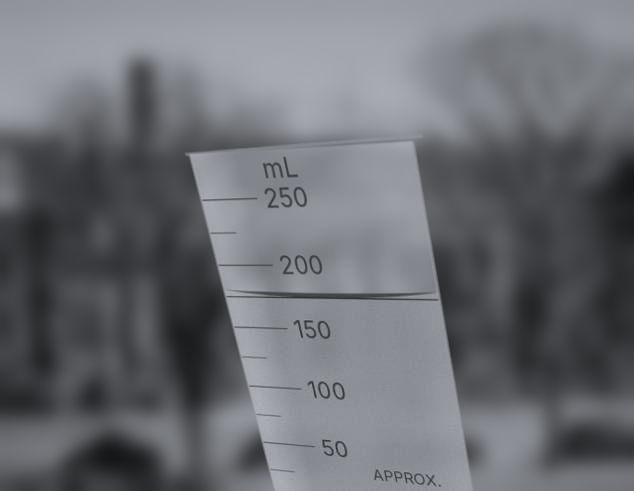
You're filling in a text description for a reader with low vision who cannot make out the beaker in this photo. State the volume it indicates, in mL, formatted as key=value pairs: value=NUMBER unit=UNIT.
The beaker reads value=175 unit=mL
